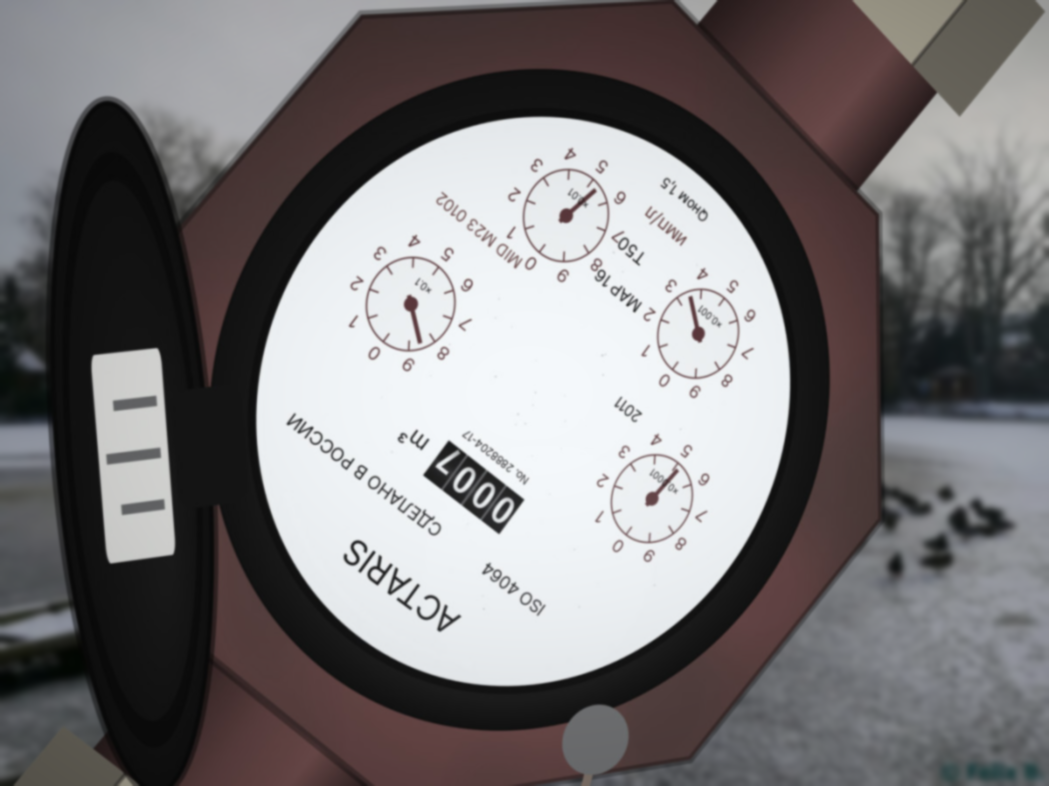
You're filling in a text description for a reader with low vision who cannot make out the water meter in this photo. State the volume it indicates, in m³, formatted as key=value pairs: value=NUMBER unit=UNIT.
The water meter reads value=6.8535 unit=m³
